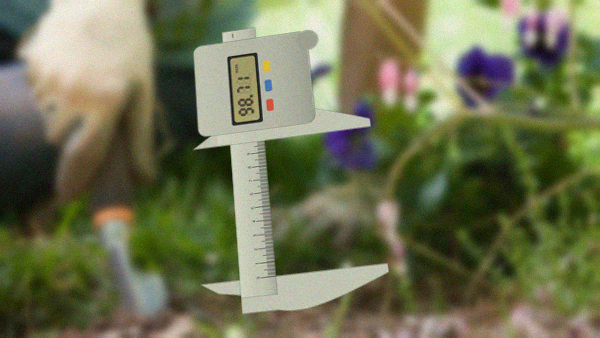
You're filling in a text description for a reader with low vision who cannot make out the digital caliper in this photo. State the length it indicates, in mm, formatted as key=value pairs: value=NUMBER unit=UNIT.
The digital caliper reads value=98.71 unit=mm
